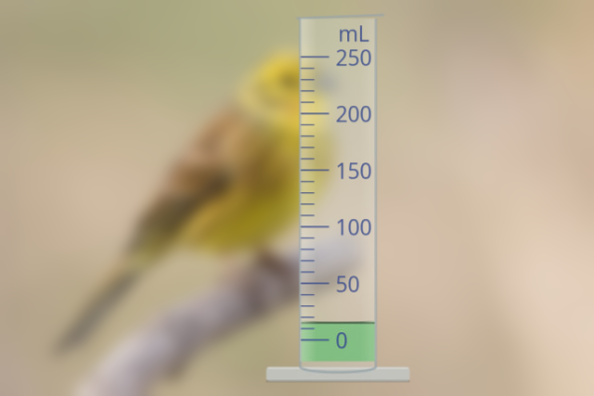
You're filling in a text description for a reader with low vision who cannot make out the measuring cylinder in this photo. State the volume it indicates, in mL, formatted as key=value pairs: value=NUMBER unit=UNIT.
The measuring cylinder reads value=15 unit=mL
